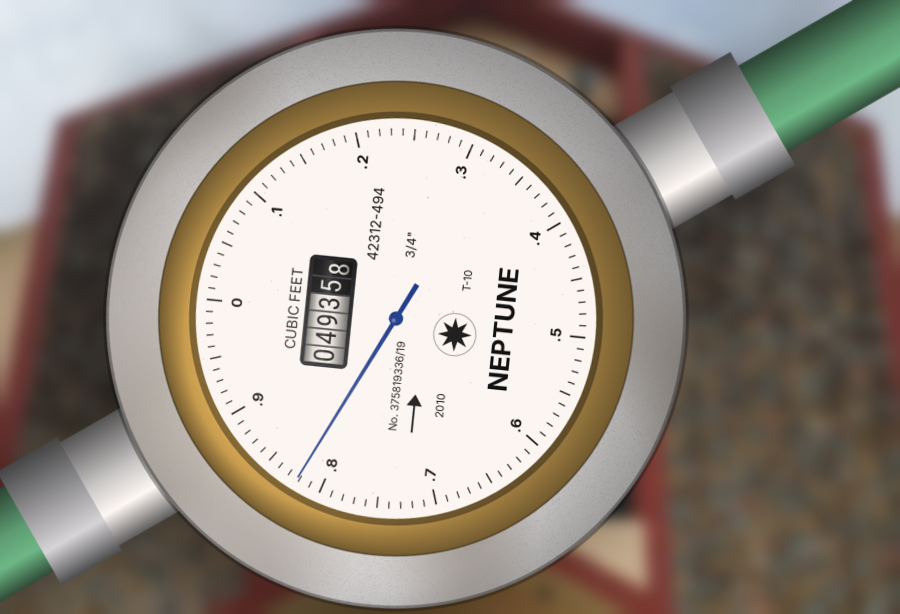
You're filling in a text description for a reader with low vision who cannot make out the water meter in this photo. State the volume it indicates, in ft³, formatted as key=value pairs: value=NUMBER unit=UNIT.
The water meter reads value=49357.82 unit=ft³
